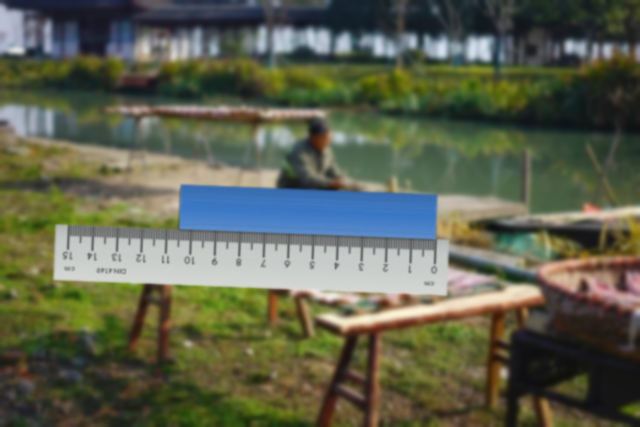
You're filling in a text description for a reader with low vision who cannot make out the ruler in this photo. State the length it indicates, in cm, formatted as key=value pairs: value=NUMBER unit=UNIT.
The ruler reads value=10.5 unit=cm
